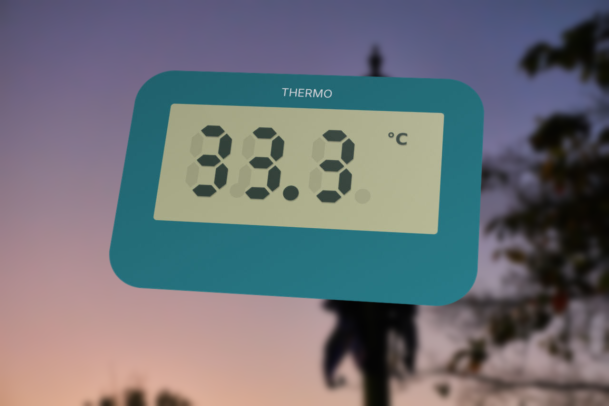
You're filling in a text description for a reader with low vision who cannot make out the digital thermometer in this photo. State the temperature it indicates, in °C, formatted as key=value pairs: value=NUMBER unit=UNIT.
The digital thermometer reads value=33.3 unit=°C
